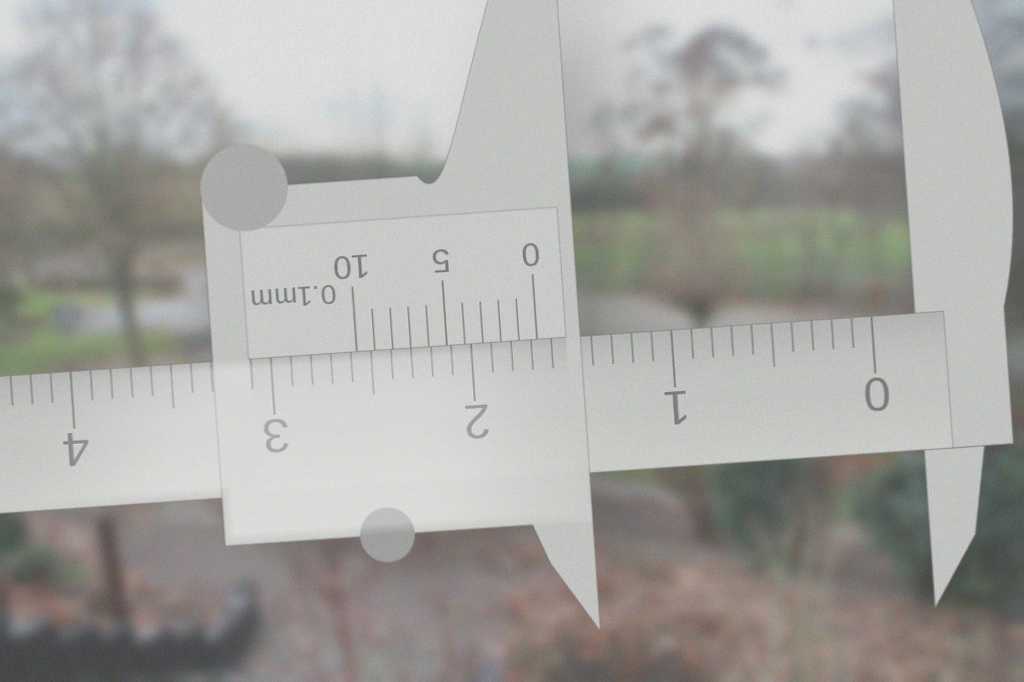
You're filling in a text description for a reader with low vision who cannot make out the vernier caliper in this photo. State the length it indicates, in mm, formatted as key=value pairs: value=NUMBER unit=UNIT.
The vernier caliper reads value=16.7 unit=mm
